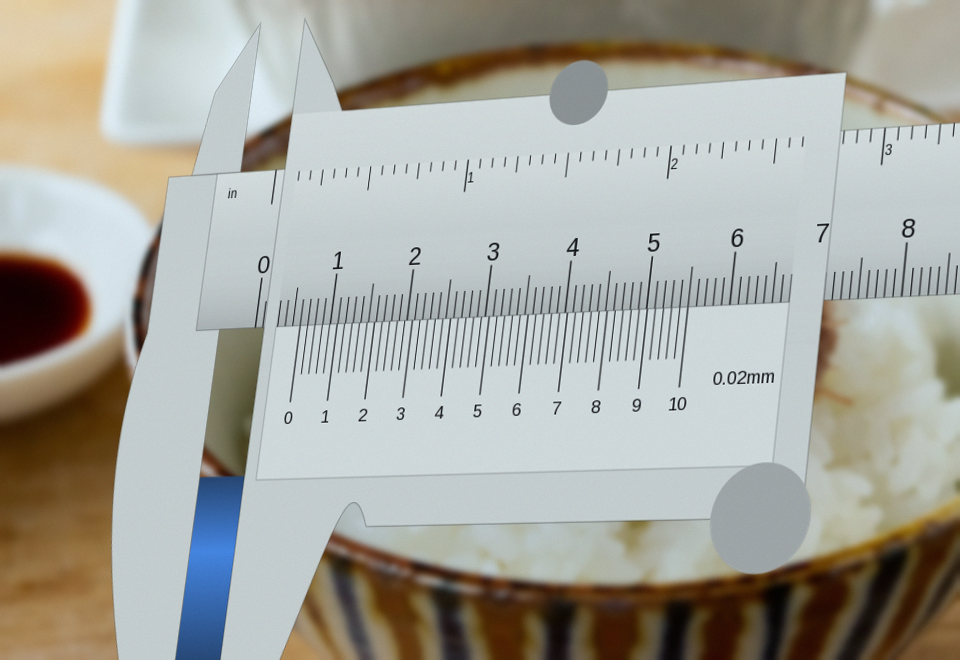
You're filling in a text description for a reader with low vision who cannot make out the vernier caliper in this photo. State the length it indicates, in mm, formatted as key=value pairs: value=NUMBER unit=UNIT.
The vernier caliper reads value=6.0 unit=mm
